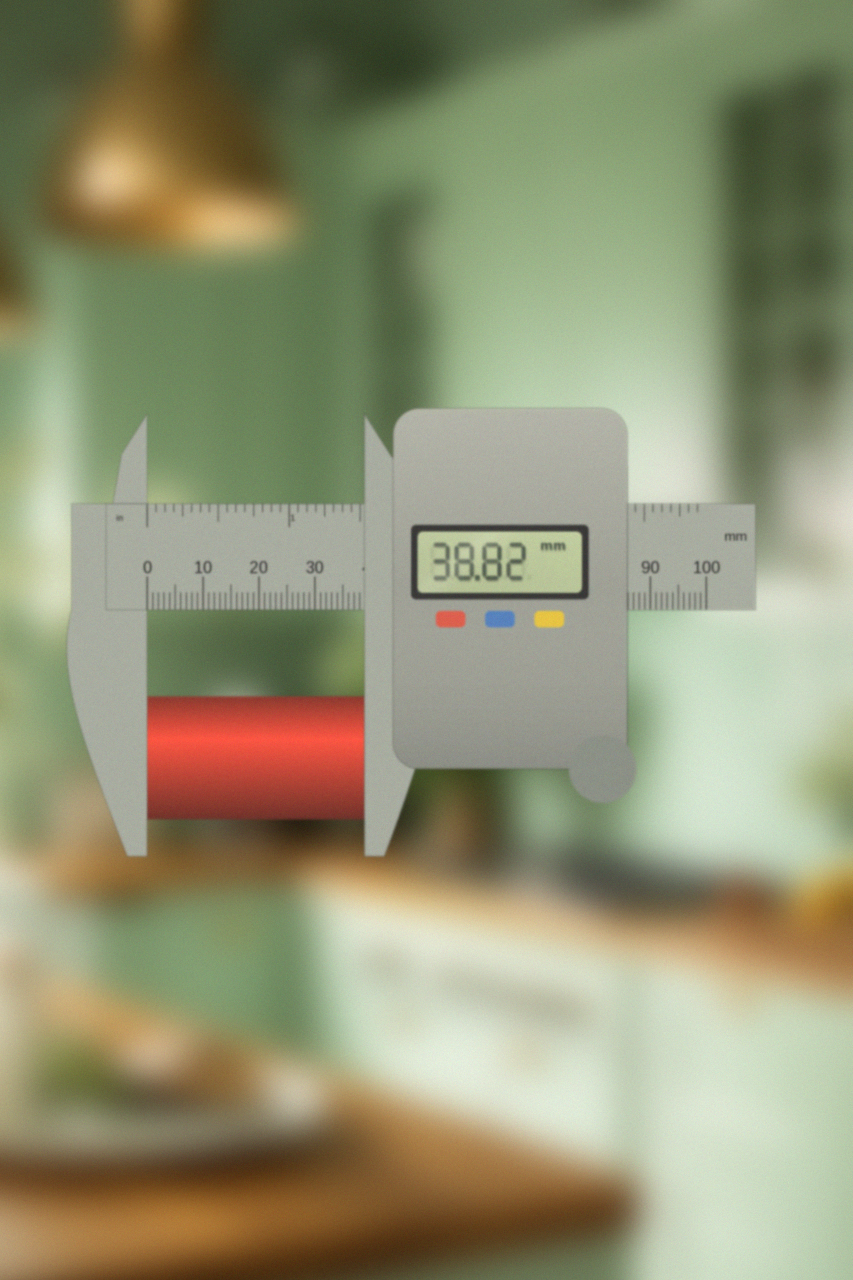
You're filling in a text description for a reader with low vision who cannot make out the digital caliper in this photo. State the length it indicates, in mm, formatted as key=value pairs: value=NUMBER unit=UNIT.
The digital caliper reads value=38.82 unit=mm
